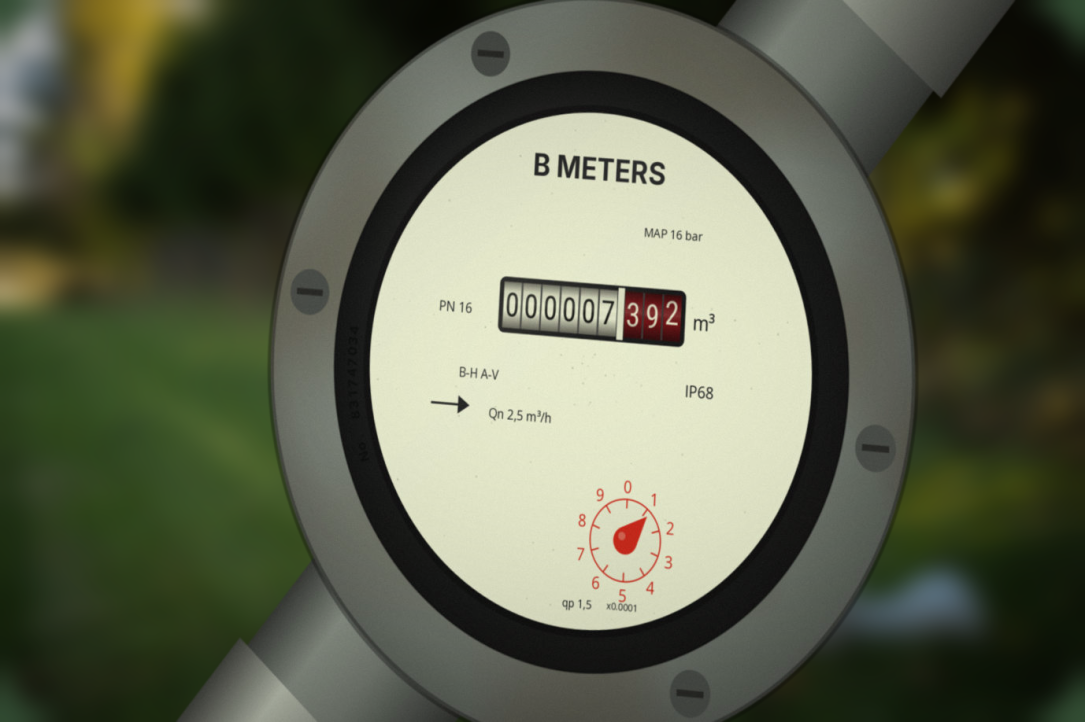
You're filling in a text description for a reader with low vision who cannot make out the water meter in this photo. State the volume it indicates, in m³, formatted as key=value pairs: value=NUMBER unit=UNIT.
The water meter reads value=7.3921 unit=m³
